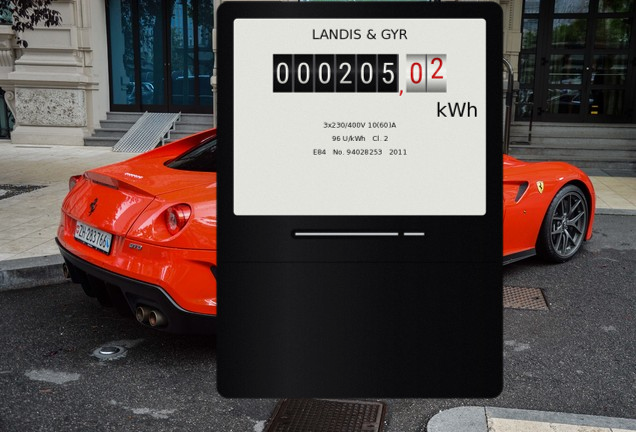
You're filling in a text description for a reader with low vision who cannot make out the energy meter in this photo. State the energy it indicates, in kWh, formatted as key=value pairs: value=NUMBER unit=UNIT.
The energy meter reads value=205.02 unit=kWh
